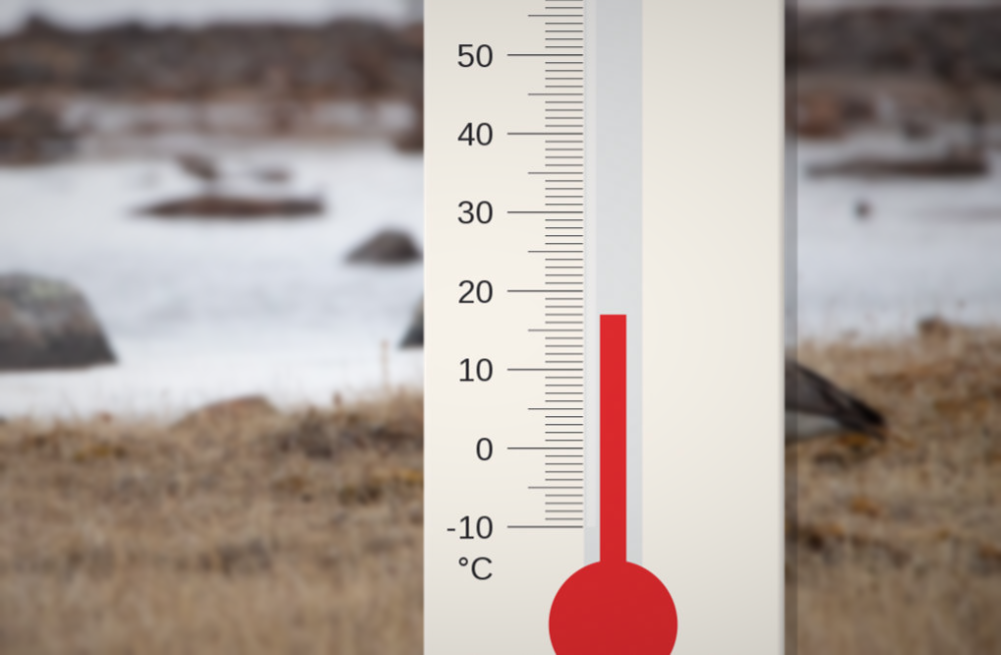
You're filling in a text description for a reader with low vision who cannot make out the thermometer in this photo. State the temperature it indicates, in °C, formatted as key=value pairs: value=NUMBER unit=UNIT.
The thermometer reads value=17 unit=°C
